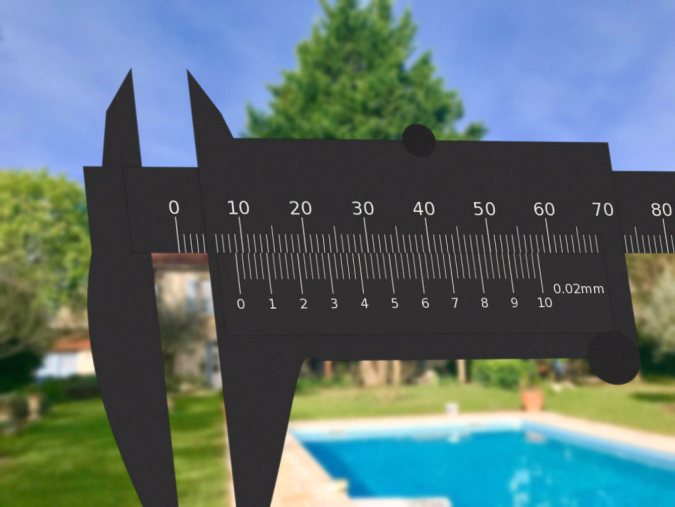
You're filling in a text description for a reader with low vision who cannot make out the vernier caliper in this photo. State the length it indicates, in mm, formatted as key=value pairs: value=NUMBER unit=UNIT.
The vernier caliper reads value=8.8 unit=mm
